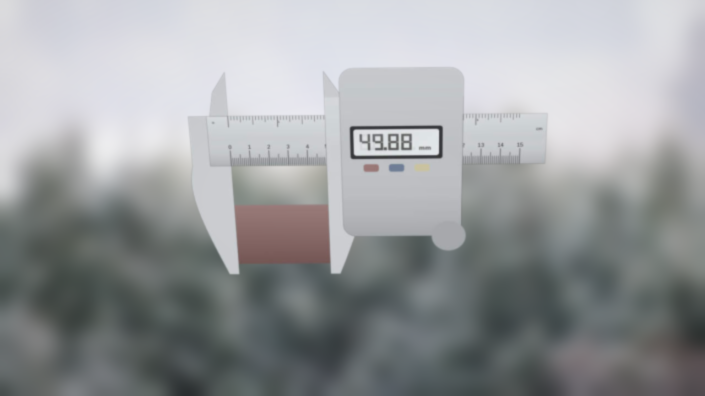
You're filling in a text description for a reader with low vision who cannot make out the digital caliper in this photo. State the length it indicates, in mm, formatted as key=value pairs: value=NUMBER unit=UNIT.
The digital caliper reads value=49.88 unit=mm
